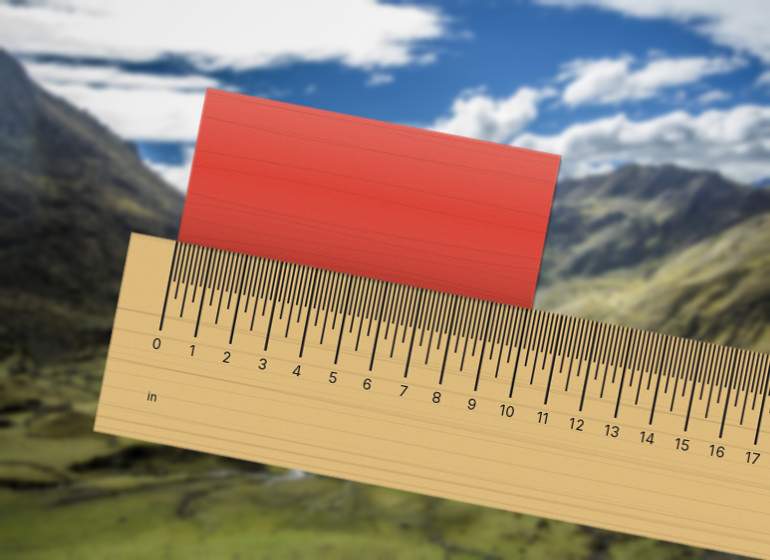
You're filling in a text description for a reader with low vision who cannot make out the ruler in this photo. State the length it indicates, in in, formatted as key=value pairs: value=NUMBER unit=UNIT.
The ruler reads value=10.125 unit=in
